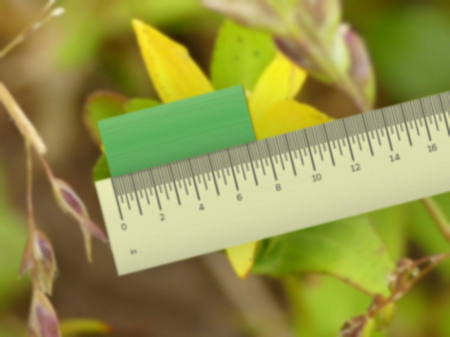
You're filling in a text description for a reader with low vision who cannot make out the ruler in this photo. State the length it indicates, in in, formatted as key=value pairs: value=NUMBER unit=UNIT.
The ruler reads value=7.5 unit=in
